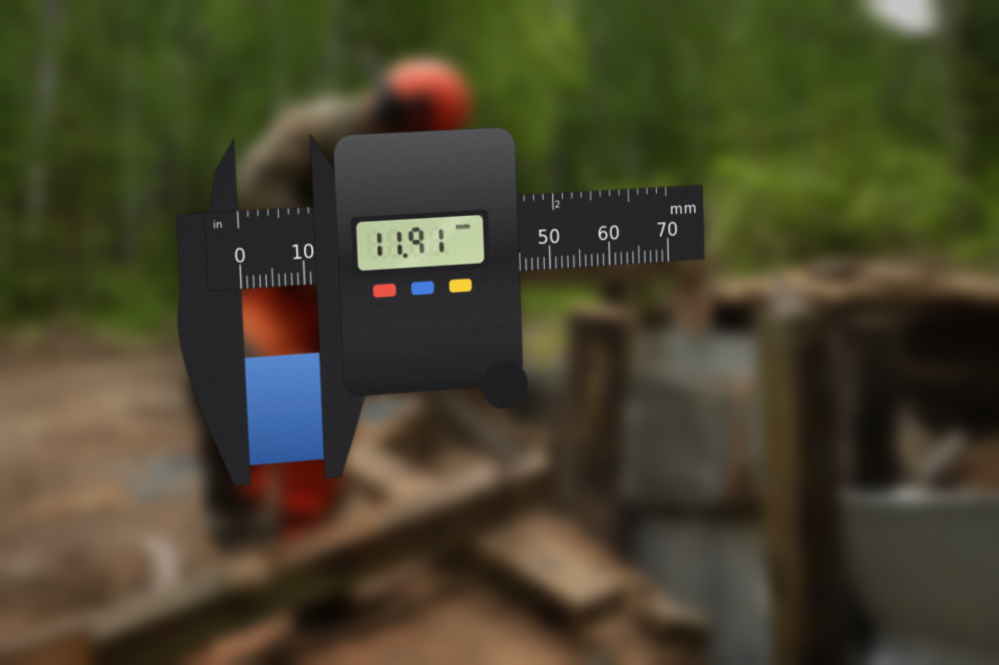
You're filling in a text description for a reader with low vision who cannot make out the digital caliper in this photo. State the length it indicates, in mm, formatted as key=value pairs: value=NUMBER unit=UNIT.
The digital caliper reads value=11.91 unit=mm
